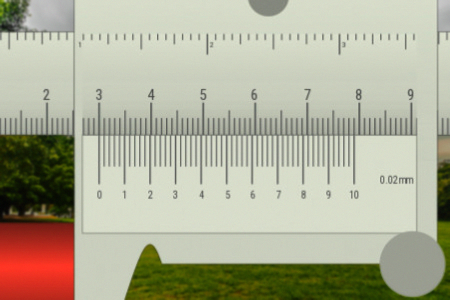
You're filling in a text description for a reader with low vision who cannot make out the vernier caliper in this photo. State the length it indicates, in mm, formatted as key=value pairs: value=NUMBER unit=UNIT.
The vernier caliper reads value=30.0 unit=mm
